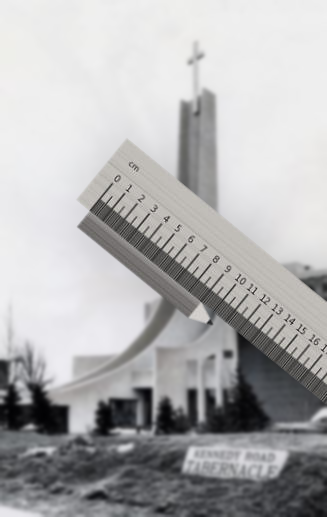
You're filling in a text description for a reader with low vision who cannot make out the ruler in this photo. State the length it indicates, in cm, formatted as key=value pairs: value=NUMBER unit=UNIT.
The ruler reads value=10.5 unit=cm
